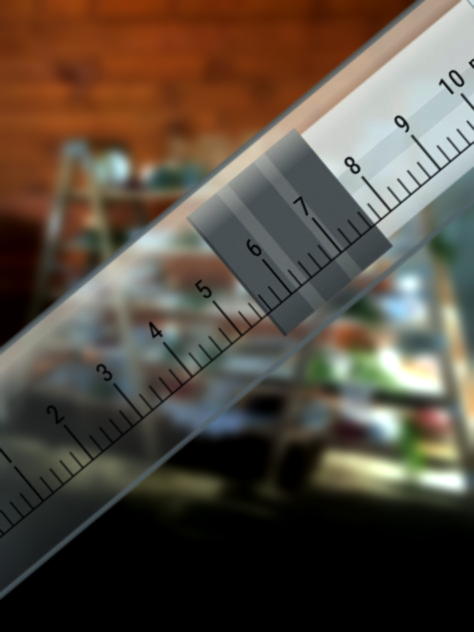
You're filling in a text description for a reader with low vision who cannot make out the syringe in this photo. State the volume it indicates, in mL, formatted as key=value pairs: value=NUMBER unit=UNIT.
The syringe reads value=5.5 unit=mL
